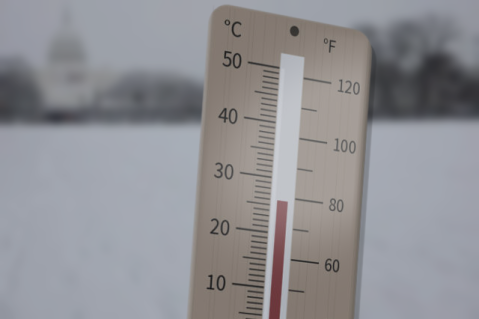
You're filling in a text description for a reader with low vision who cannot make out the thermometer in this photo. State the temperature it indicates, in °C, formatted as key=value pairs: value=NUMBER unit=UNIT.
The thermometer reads value=26 unit=°C
